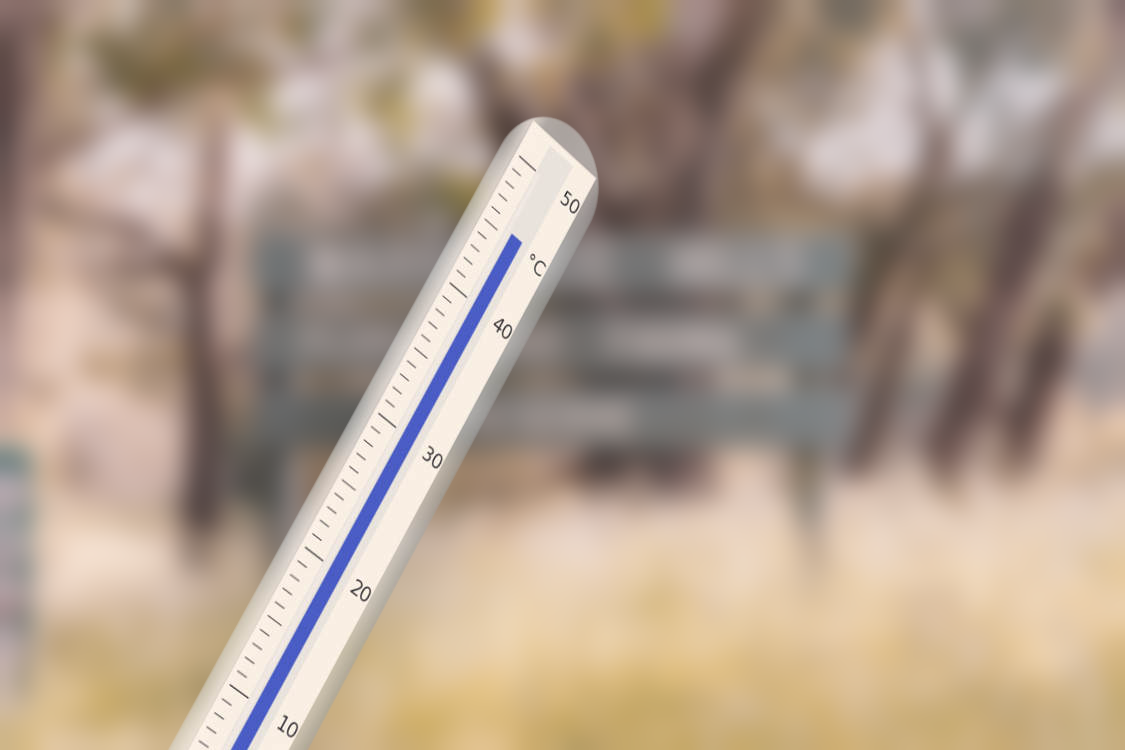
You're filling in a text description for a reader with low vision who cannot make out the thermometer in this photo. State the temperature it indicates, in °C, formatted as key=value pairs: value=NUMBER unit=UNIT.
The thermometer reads value=45.5 unit=°C
